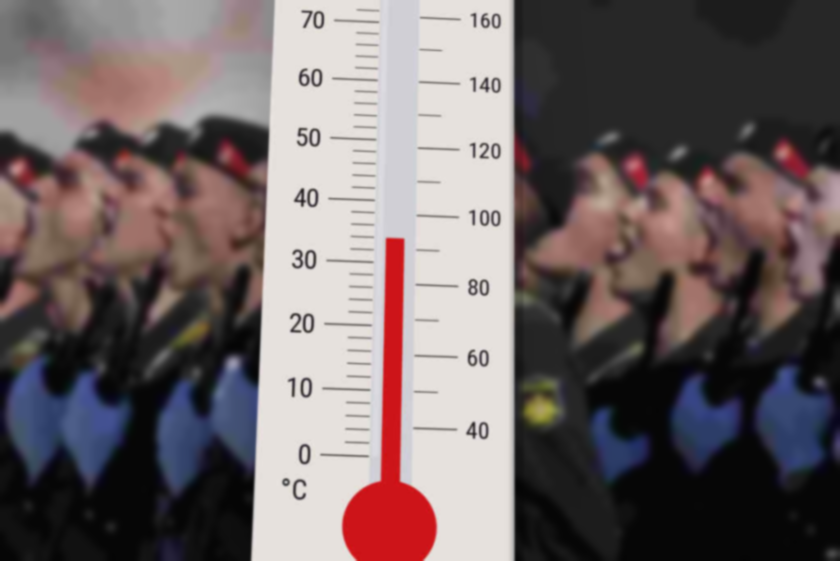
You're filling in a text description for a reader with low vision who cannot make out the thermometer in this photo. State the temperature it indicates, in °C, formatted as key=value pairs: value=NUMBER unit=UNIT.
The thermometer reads value=34 unit=°C
